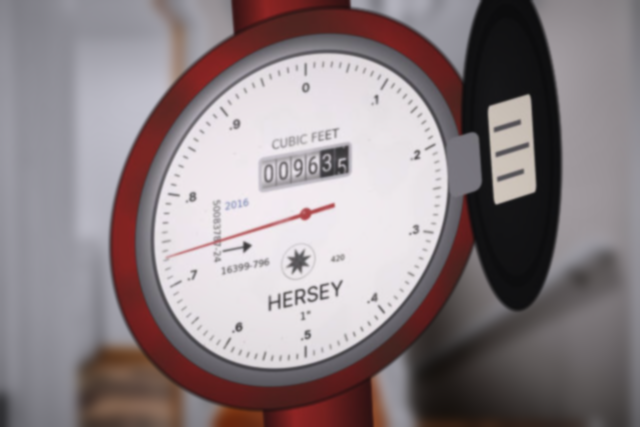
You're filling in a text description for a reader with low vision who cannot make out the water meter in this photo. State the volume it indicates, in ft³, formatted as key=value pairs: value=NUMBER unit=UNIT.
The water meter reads value=9634.73 unit=ft³
